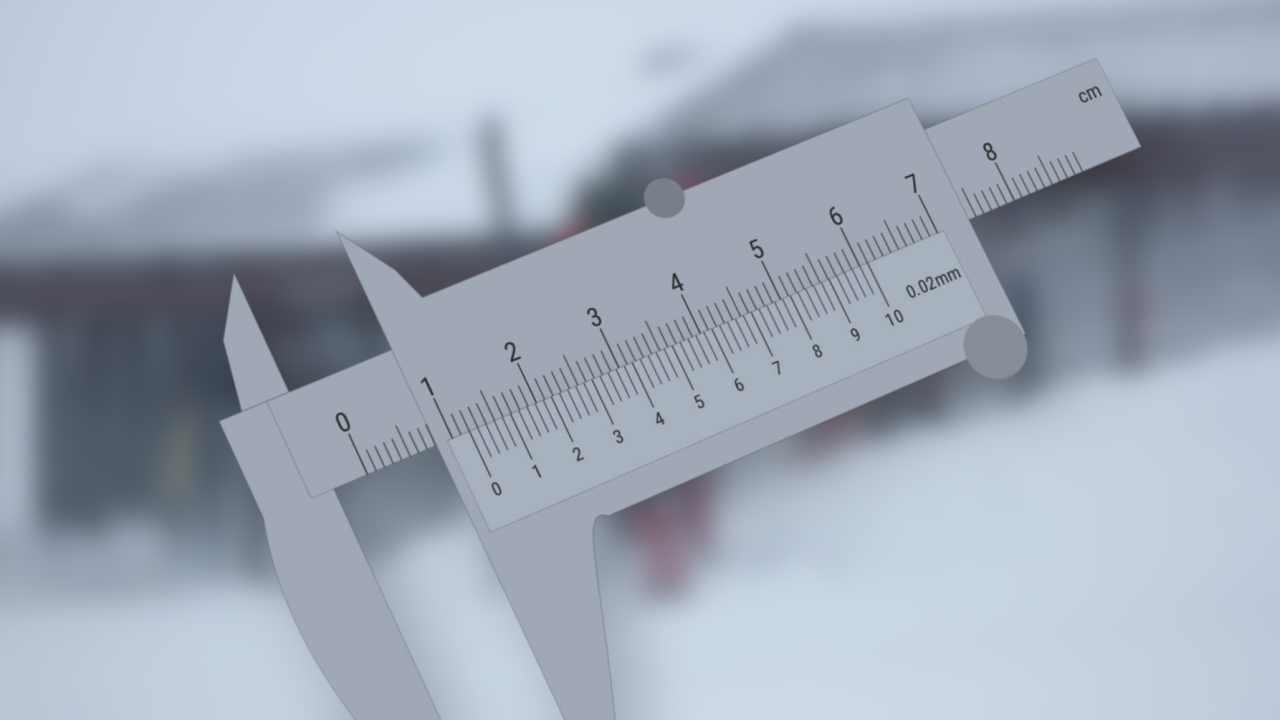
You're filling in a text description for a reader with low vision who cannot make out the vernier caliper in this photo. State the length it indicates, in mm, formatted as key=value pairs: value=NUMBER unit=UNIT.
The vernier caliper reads value=12.0 unit=mm
